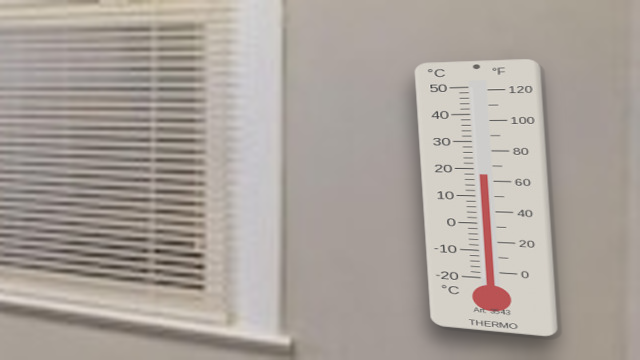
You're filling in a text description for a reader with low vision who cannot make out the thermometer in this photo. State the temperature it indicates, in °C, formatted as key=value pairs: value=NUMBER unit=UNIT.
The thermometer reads value=18 unit=°C
